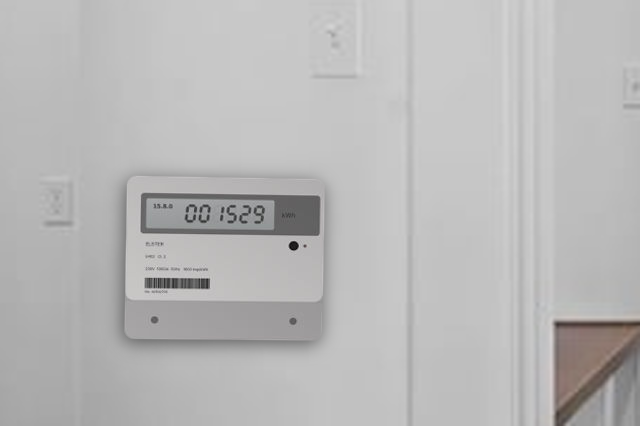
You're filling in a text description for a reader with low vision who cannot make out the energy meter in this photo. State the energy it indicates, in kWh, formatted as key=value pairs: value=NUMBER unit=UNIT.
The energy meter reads value=1529 unit=kWh
